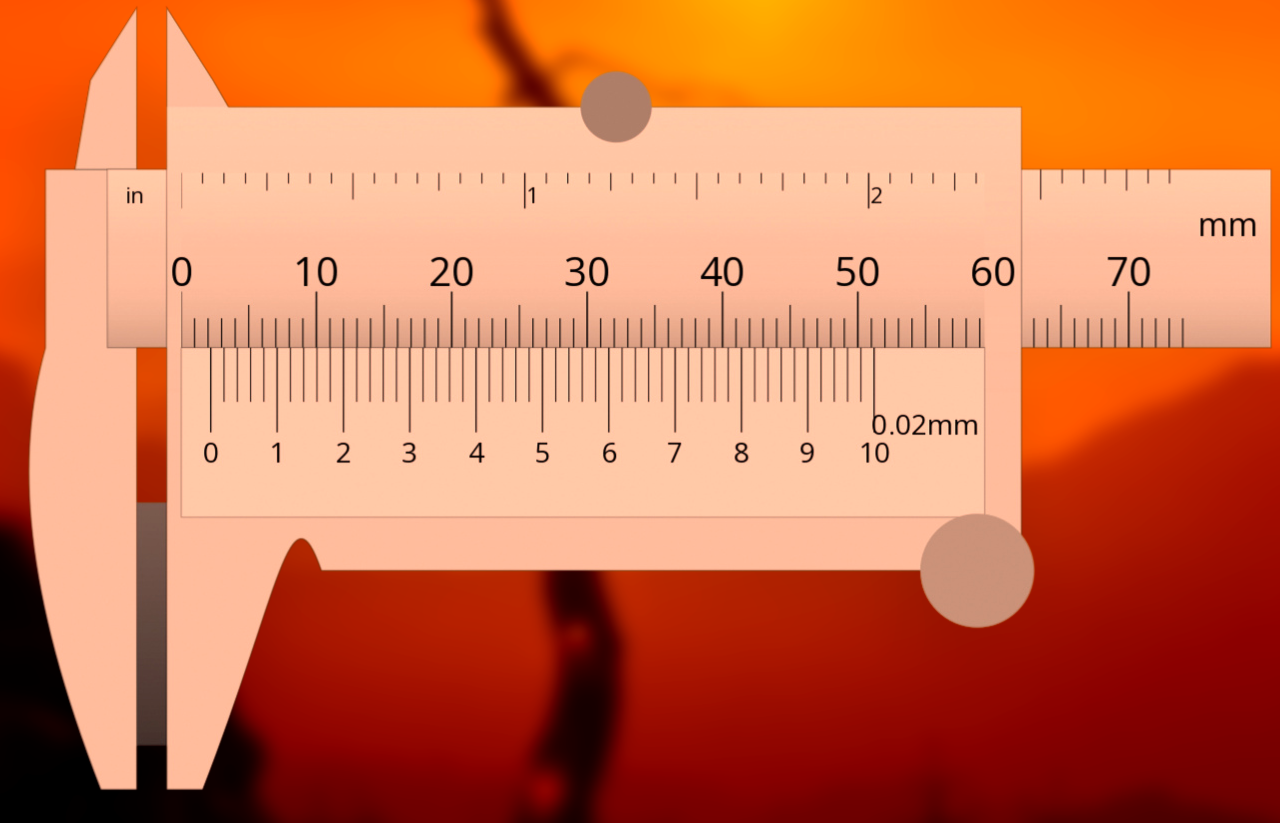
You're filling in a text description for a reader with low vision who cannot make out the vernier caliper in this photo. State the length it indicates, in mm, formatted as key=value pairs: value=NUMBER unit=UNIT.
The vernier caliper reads value=2.2 unit=mm
